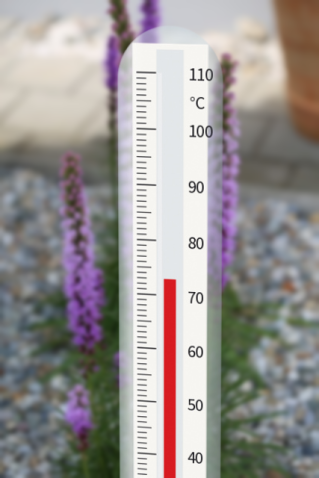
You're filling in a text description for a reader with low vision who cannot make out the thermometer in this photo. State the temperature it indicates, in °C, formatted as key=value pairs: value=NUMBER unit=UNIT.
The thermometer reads value=73 unit=°C
